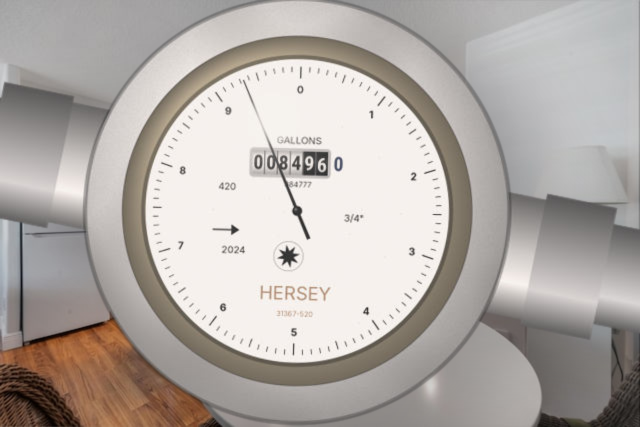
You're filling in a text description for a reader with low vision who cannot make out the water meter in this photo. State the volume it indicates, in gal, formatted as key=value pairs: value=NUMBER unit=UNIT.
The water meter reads value=84959.3 unit=gal
